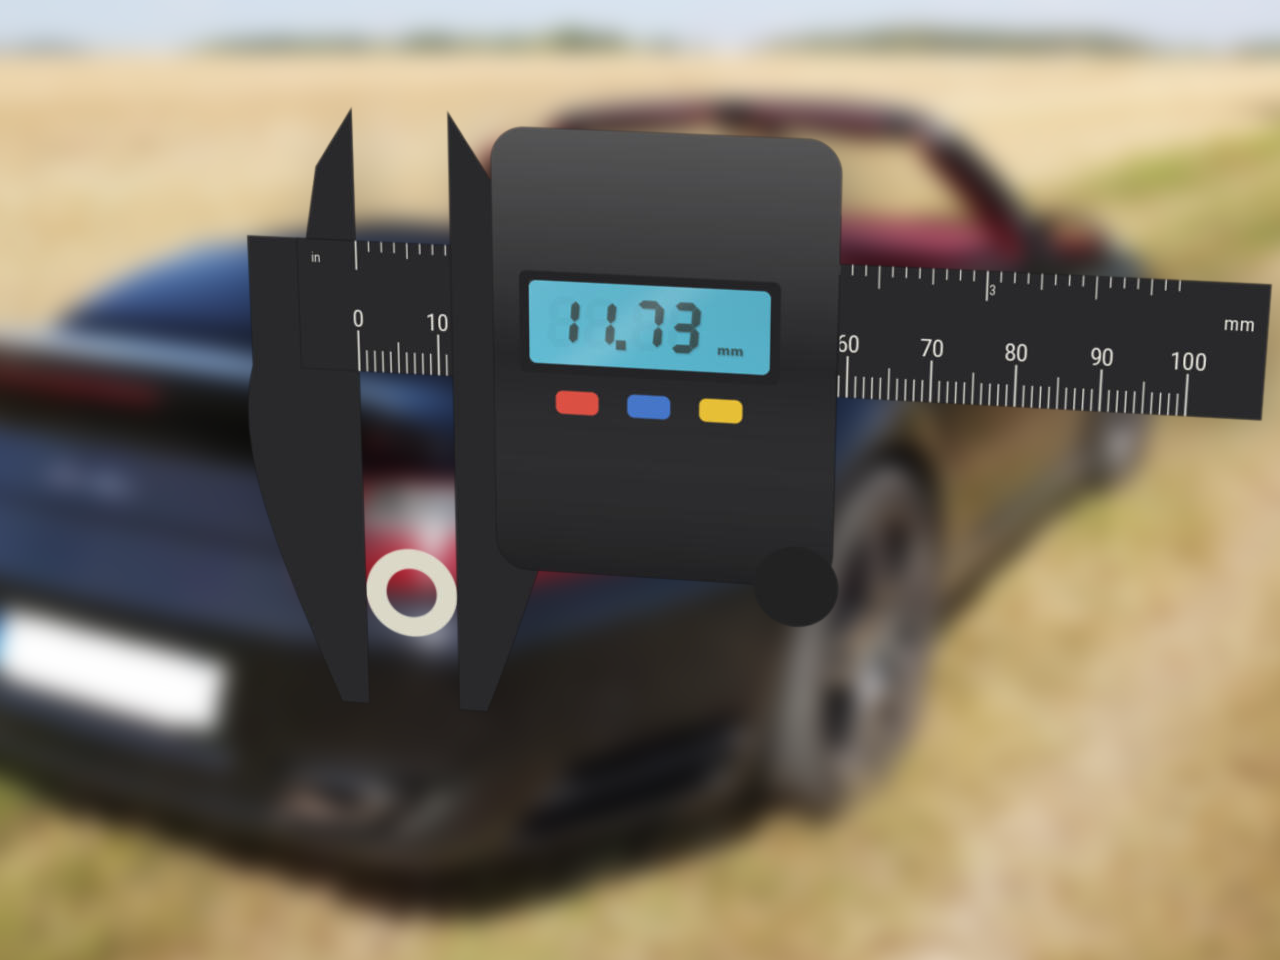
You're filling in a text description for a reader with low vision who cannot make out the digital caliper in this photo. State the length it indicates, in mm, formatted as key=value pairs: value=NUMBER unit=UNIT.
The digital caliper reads value=11.73 unit=mm
